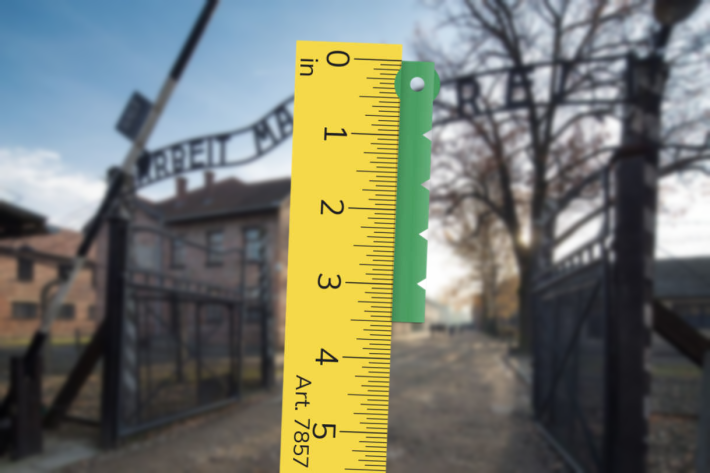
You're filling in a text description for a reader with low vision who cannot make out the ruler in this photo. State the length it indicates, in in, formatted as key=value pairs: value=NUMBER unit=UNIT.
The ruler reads value=3.5 unit=in
